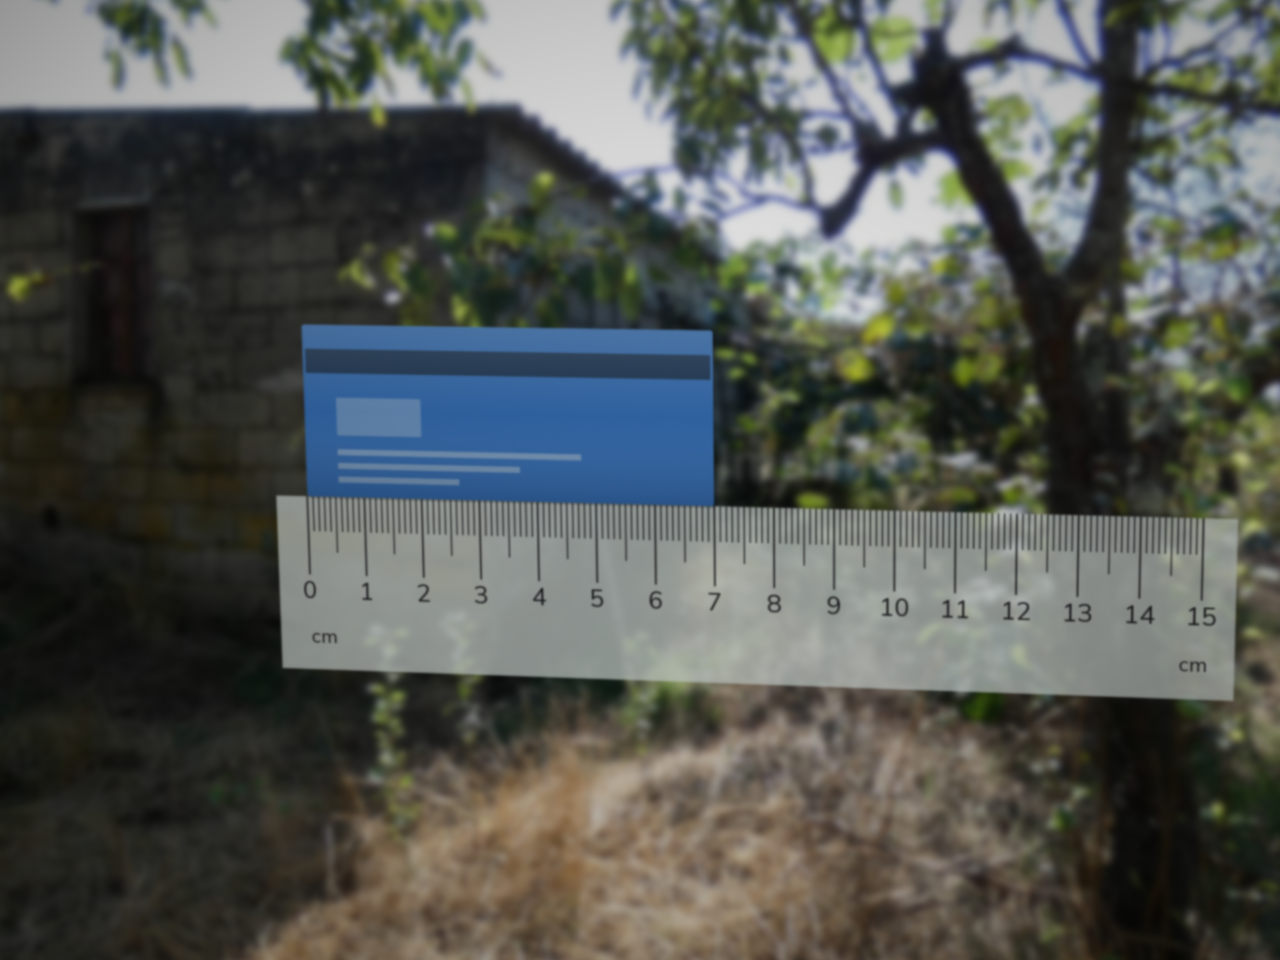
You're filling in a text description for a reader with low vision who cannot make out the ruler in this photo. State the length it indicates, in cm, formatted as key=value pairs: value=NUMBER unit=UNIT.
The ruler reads value=7 unit=cm
